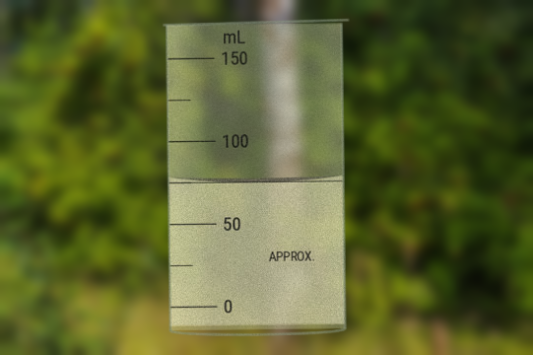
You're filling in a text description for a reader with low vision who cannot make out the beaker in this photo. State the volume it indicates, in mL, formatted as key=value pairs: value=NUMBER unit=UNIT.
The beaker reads value=75 unit=mL
